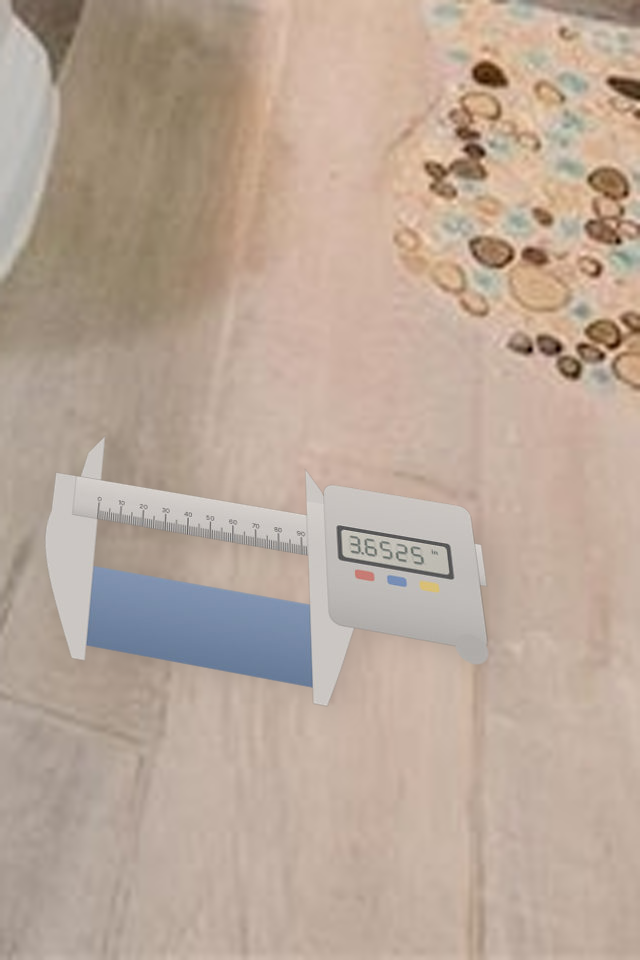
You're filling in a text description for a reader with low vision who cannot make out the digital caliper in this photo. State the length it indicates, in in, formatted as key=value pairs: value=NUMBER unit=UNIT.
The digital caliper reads value=3.6525 unit=in
